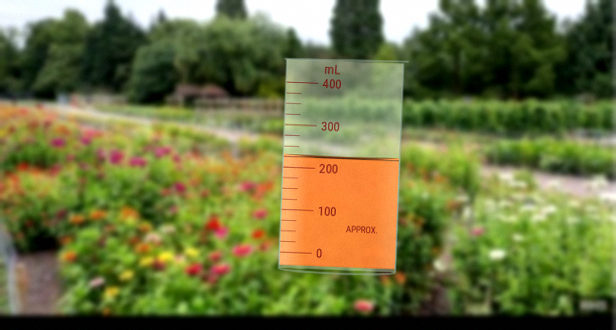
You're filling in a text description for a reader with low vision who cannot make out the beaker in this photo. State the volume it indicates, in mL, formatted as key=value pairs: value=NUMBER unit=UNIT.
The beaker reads value=225 unit=mL
